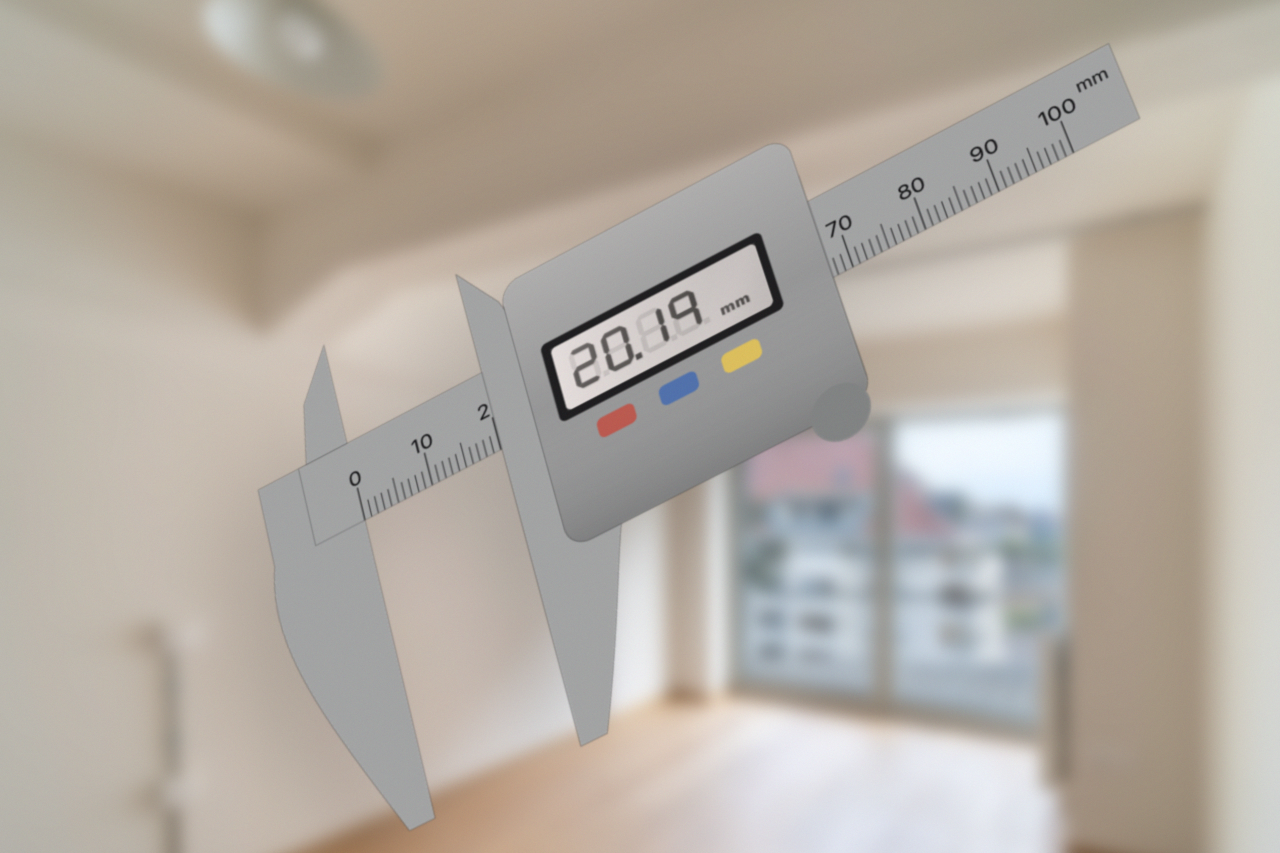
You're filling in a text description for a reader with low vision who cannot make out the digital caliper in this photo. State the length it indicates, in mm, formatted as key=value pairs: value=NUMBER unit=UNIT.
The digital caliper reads value=20.19 unit=mm
